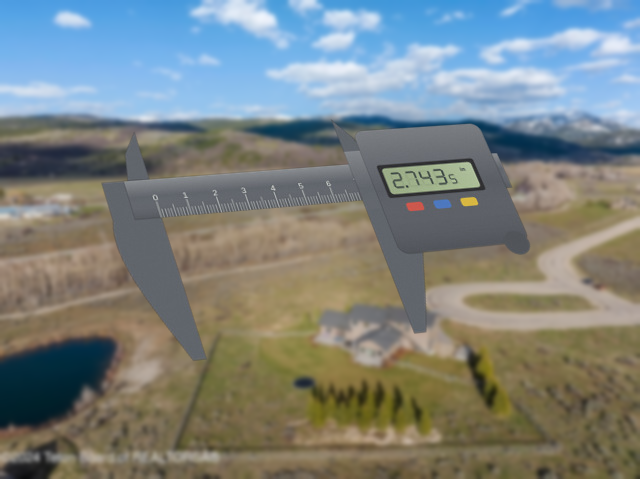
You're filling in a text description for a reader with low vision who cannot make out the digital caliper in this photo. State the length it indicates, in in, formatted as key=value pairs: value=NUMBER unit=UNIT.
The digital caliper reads value=2.7435 unit=in
